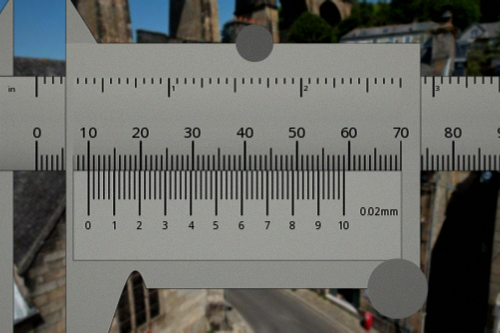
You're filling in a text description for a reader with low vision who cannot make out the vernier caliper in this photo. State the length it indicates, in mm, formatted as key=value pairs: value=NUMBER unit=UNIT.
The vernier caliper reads value=10.0 unit=mm
